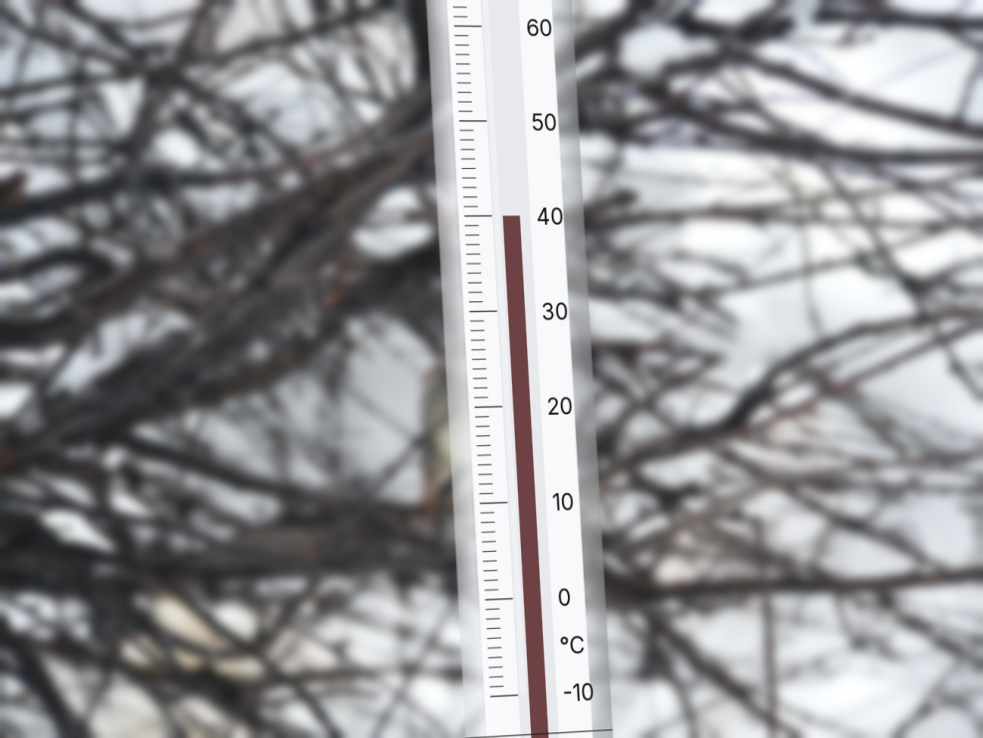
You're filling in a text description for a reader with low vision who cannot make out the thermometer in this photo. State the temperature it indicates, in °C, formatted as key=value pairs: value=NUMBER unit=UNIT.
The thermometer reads value=40 unit=°C
